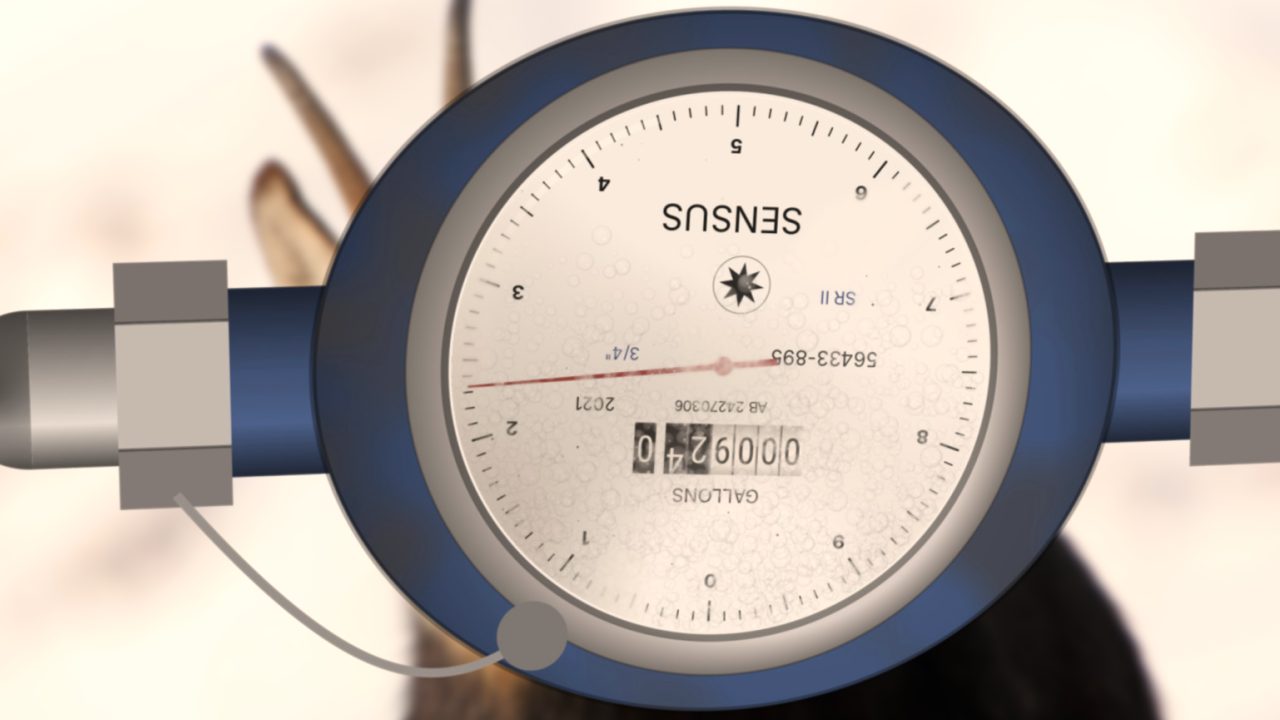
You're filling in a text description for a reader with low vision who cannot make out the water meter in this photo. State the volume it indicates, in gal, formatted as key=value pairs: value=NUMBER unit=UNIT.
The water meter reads value=9242.3 unit=gal
